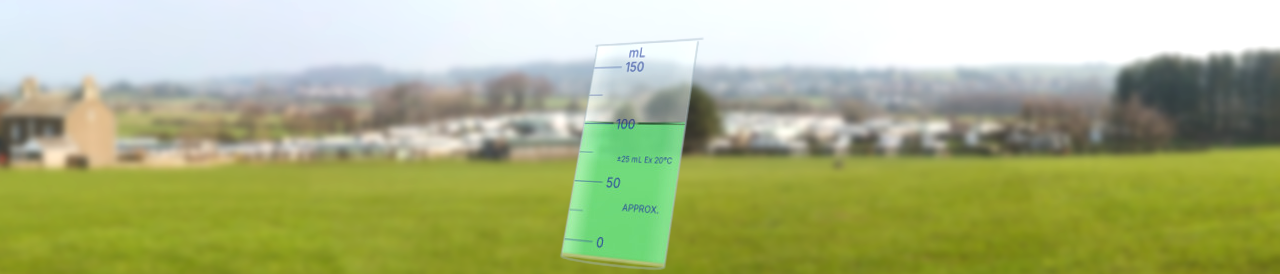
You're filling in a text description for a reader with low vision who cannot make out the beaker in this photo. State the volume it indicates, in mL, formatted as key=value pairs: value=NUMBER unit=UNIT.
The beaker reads value=100 unit=mL
